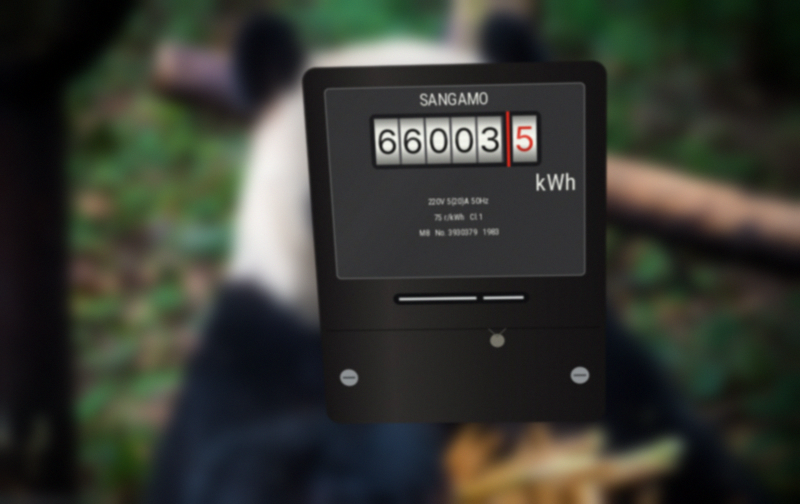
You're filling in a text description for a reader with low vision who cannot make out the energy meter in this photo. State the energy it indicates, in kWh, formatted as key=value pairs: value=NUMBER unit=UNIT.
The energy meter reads value=66003.5 unit=kWh
